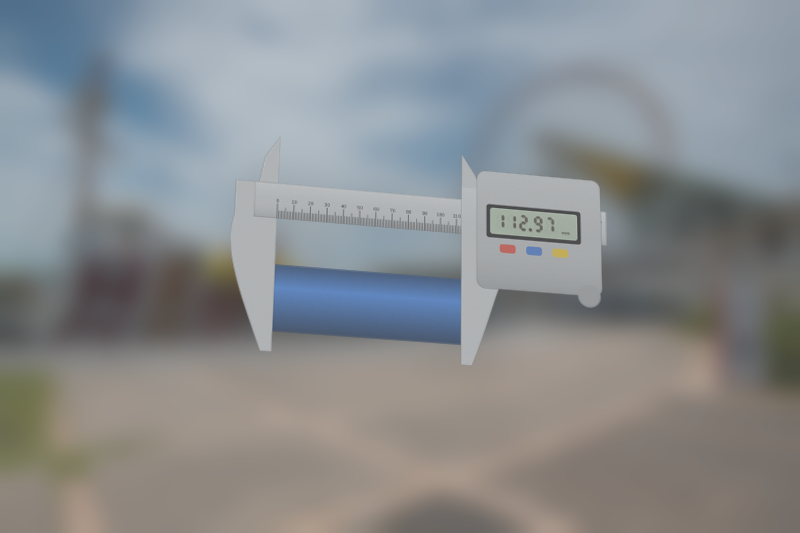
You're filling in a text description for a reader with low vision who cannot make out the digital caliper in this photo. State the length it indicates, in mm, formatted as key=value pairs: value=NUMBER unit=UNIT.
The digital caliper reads value=112.97 unit=mm
